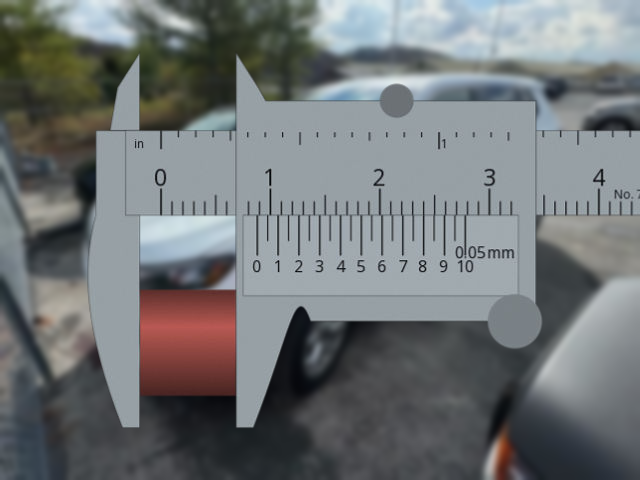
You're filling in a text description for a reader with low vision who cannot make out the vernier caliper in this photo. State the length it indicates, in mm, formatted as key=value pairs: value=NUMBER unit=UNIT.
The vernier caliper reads value=8.8 unit=mm
